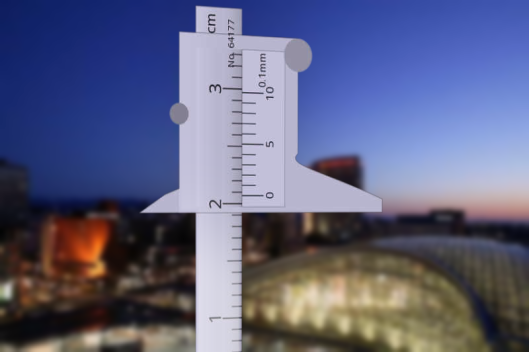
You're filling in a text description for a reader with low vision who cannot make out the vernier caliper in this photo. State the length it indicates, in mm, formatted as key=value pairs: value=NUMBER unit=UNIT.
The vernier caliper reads value=20.7 unit=mm
